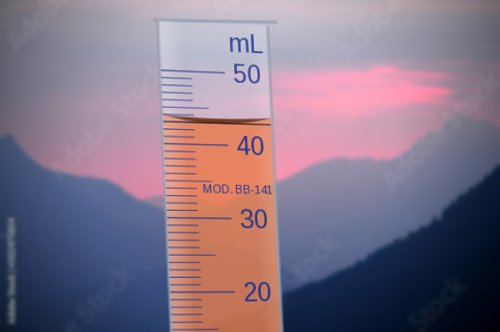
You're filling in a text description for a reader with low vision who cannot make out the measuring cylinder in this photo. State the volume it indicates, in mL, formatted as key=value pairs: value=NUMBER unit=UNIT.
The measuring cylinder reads value=43 unit=mL
